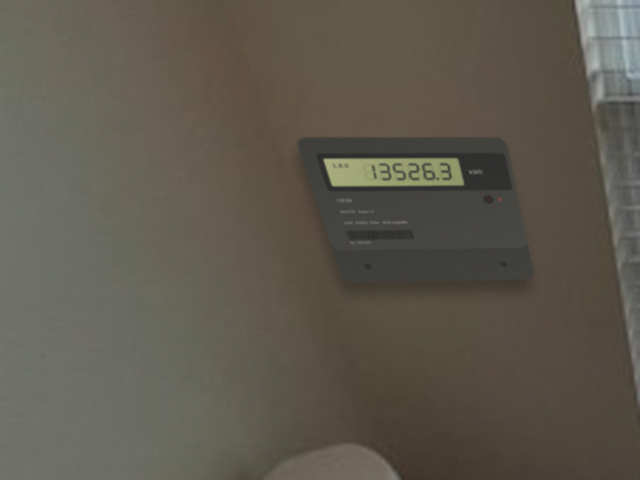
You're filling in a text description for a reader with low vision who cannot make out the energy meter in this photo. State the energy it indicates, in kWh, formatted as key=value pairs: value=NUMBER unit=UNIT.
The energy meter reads value=13526.3 unit=kWh
